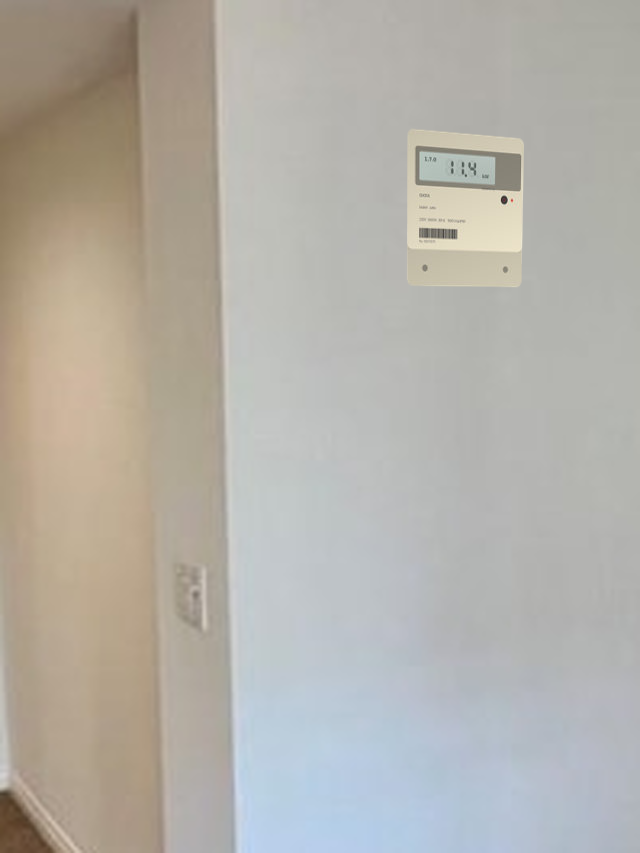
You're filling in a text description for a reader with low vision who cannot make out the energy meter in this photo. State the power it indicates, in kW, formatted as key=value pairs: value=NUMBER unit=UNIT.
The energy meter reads value=11.4 unit=kW
